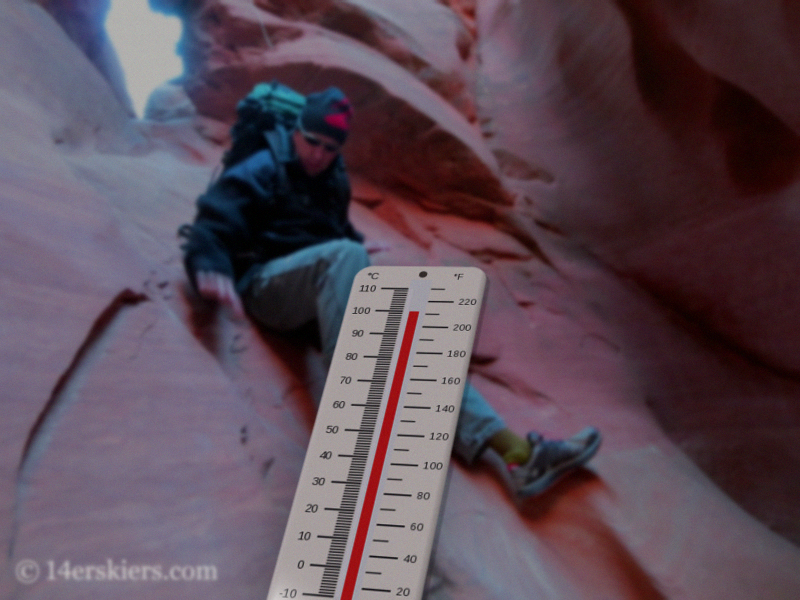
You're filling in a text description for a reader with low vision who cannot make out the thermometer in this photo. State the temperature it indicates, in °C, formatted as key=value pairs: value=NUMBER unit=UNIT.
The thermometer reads value=100 unit=°C
